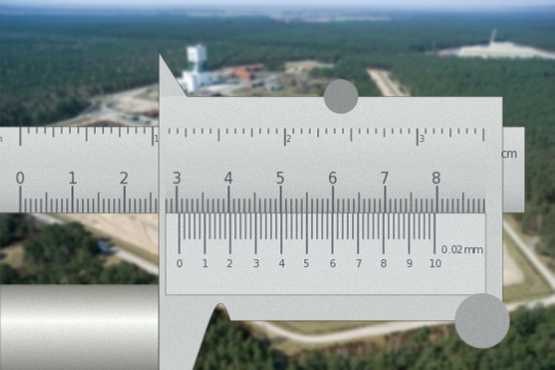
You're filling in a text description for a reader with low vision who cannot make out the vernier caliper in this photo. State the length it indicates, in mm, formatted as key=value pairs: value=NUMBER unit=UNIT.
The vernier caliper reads value=30.5 unit=mm
